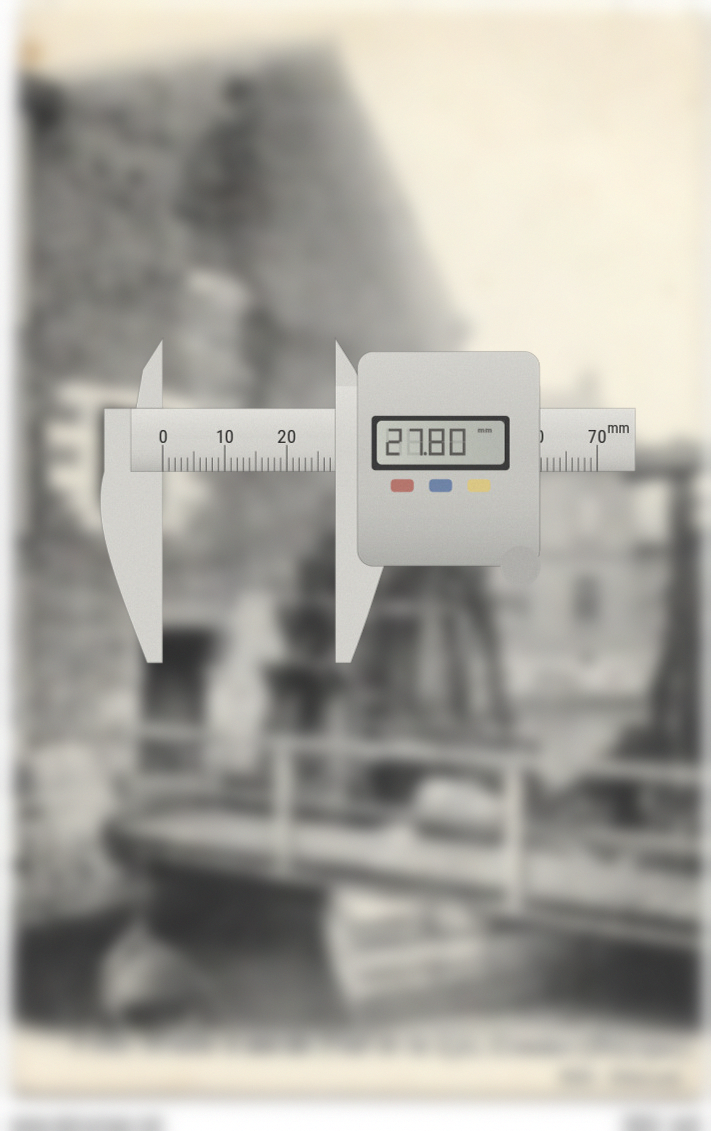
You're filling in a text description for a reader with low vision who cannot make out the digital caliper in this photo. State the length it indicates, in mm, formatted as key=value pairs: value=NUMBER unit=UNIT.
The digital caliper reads value=27.80 unit=mm
